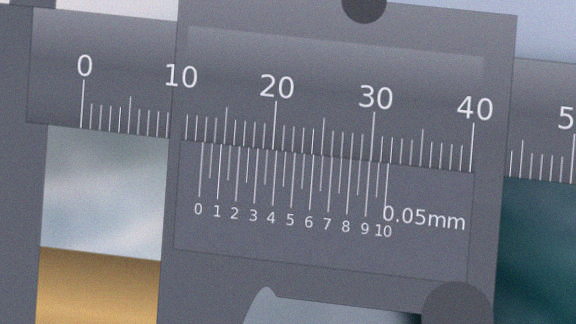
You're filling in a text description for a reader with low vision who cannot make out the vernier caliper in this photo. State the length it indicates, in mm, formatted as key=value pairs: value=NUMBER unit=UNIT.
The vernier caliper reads value=12.8 unit=mm
